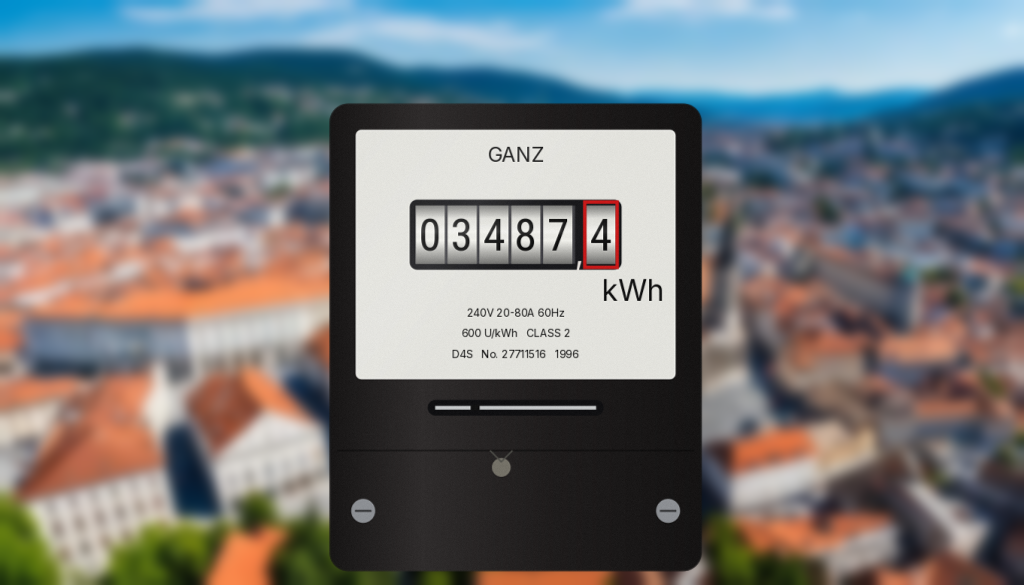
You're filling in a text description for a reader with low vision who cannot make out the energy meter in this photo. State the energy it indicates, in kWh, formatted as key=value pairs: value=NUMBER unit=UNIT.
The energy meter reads value=3487.4 unit=kWh
